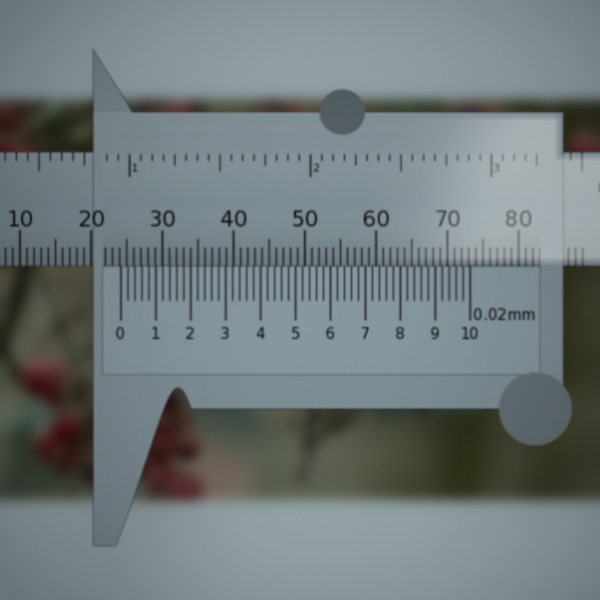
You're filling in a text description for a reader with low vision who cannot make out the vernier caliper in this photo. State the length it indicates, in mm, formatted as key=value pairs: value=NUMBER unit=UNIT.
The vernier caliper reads value=24.2 unit=mm
